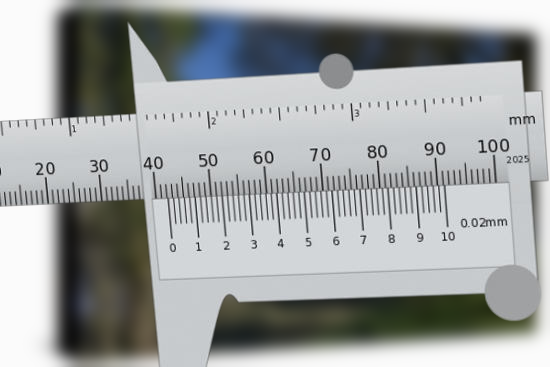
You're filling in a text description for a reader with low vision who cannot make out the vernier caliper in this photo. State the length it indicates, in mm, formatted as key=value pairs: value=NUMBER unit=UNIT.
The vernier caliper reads value=42.2 unit=mm
